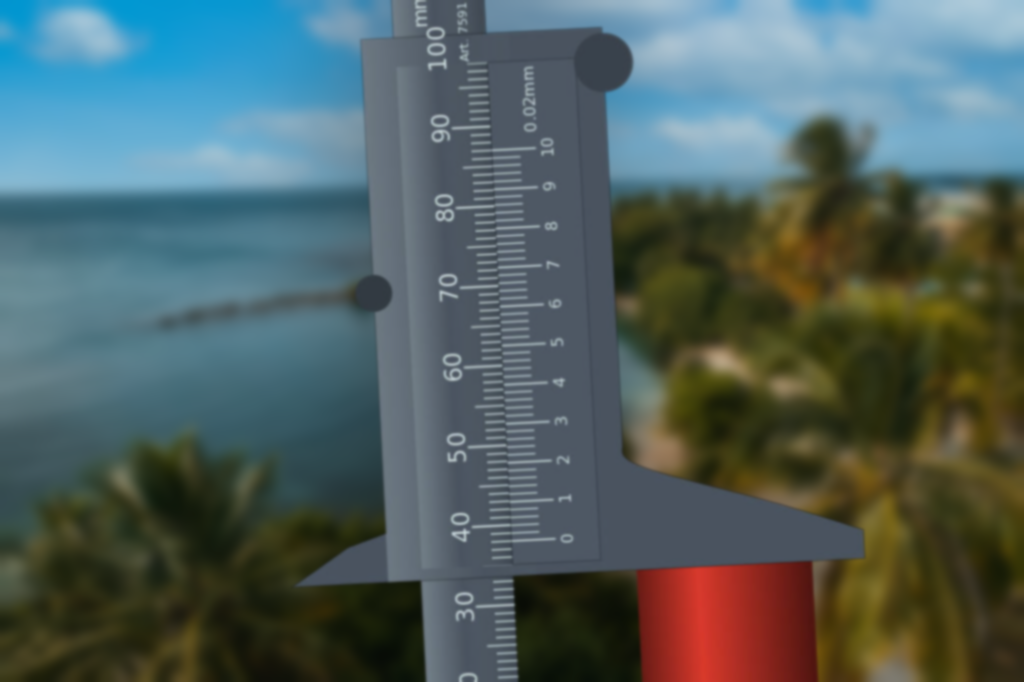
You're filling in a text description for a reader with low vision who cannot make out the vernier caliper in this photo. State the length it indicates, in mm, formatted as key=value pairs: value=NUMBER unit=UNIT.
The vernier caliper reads value=38.0 unit=mm
